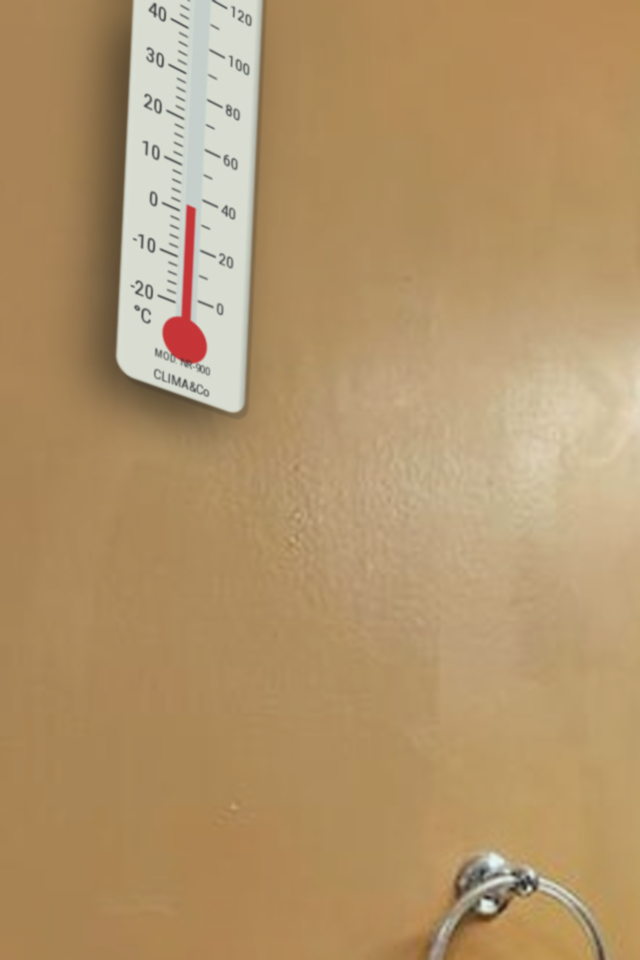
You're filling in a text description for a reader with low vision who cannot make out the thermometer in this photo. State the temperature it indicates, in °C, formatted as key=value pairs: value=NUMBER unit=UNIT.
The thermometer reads value=2 unit=°C
